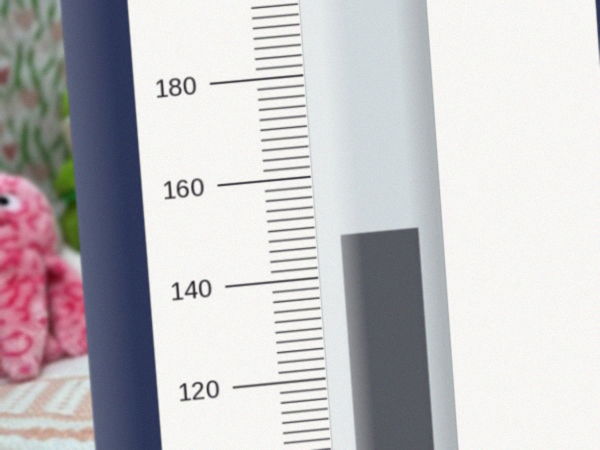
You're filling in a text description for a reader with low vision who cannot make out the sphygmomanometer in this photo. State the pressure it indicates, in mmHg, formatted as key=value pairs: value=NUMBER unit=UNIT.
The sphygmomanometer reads value=148 unit=mmHg
